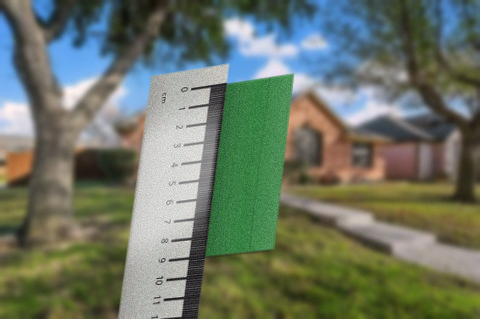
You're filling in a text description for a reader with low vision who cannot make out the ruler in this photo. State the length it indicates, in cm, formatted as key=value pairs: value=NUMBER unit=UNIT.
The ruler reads value=9 unit=cm
